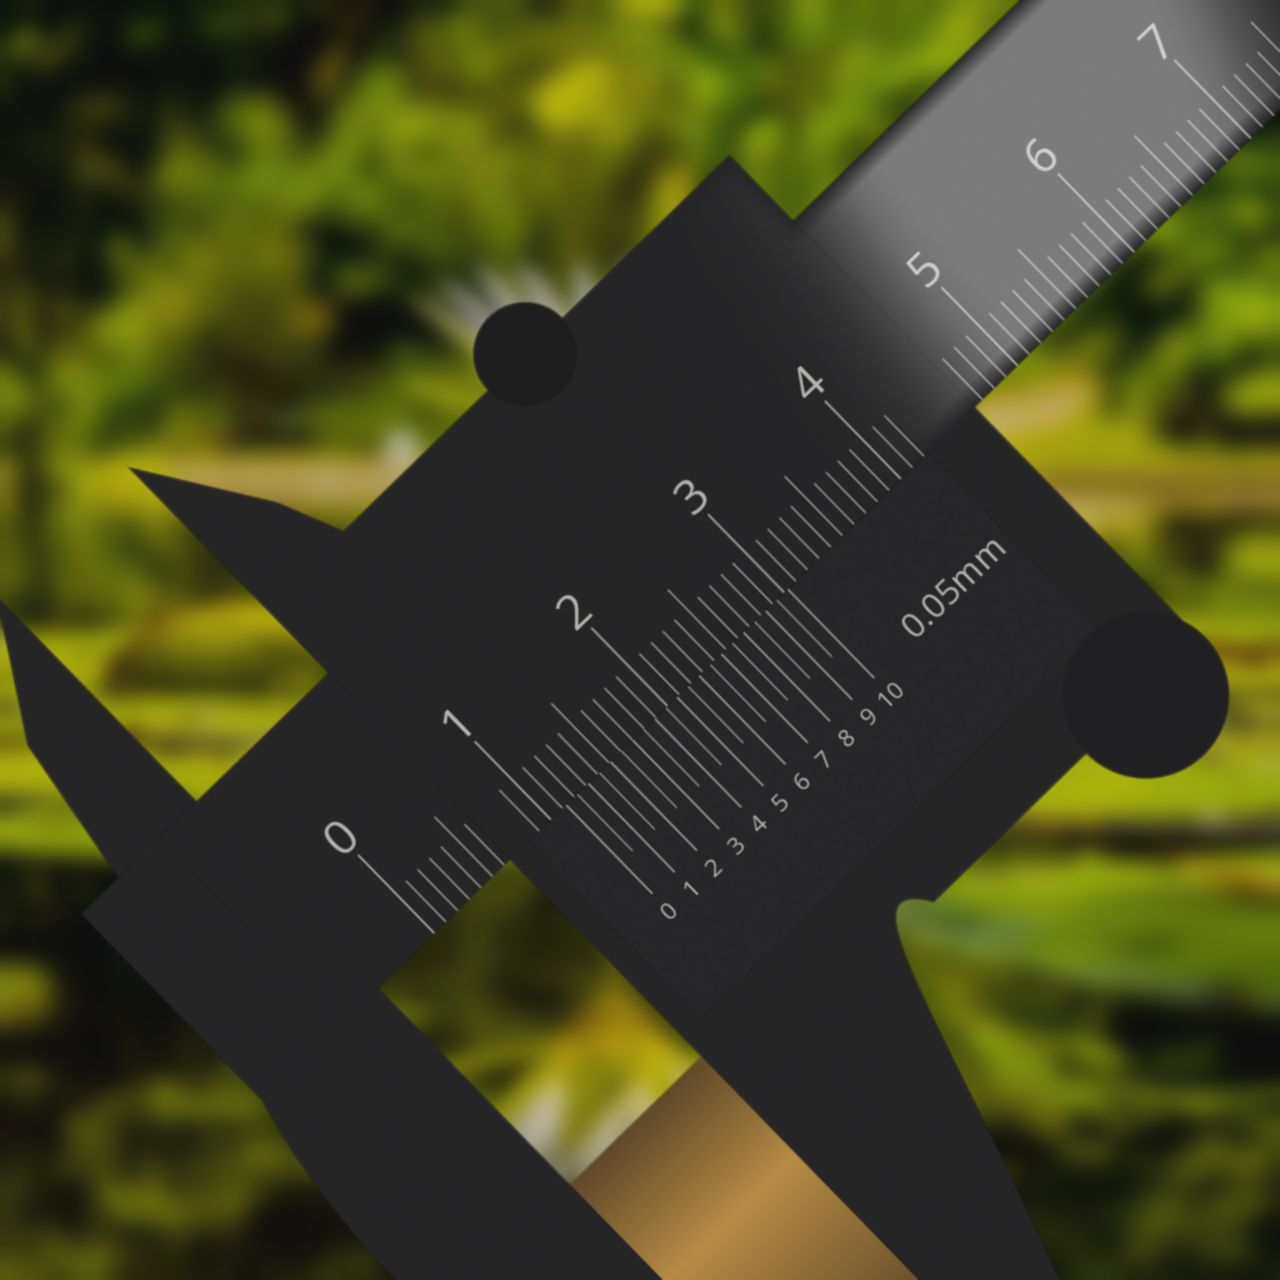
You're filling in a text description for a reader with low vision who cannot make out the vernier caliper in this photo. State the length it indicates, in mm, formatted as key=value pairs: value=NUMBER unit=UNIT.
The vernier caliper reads value=11.3 unit=mm
